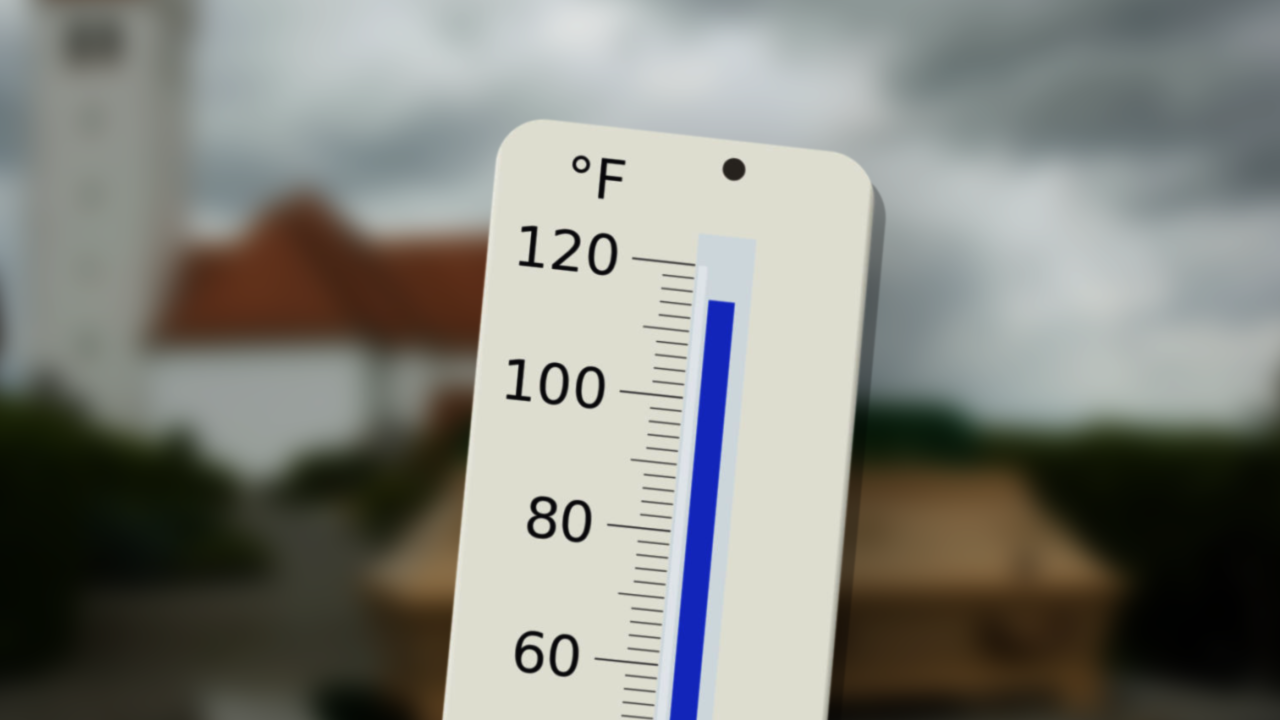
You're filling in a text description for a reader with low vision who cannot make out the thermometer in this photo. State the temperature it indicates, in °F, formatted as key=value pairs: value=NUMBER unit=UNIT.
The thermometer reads value=115 unit=°F
